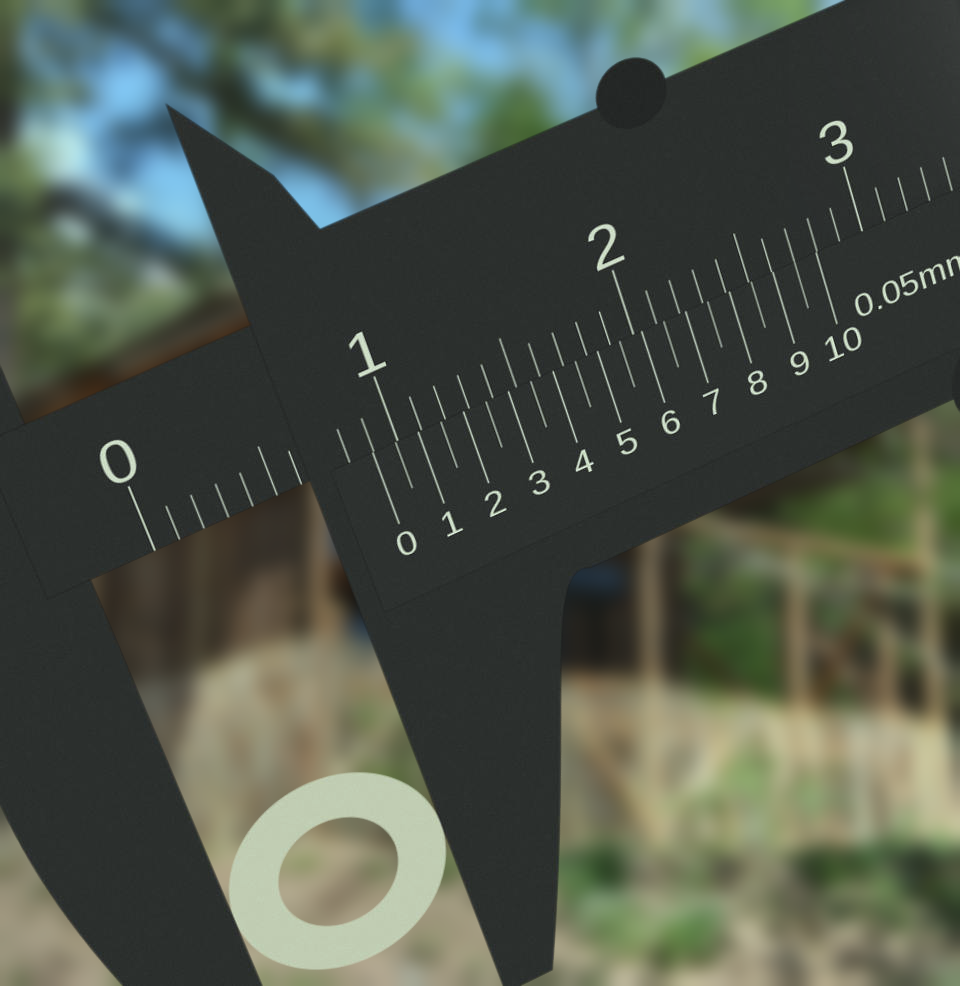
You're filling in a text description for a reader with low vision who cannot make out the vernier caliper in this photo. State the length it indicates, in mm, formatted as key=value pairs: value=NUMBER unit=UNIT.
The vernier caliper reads value=8.95 unit=mm
